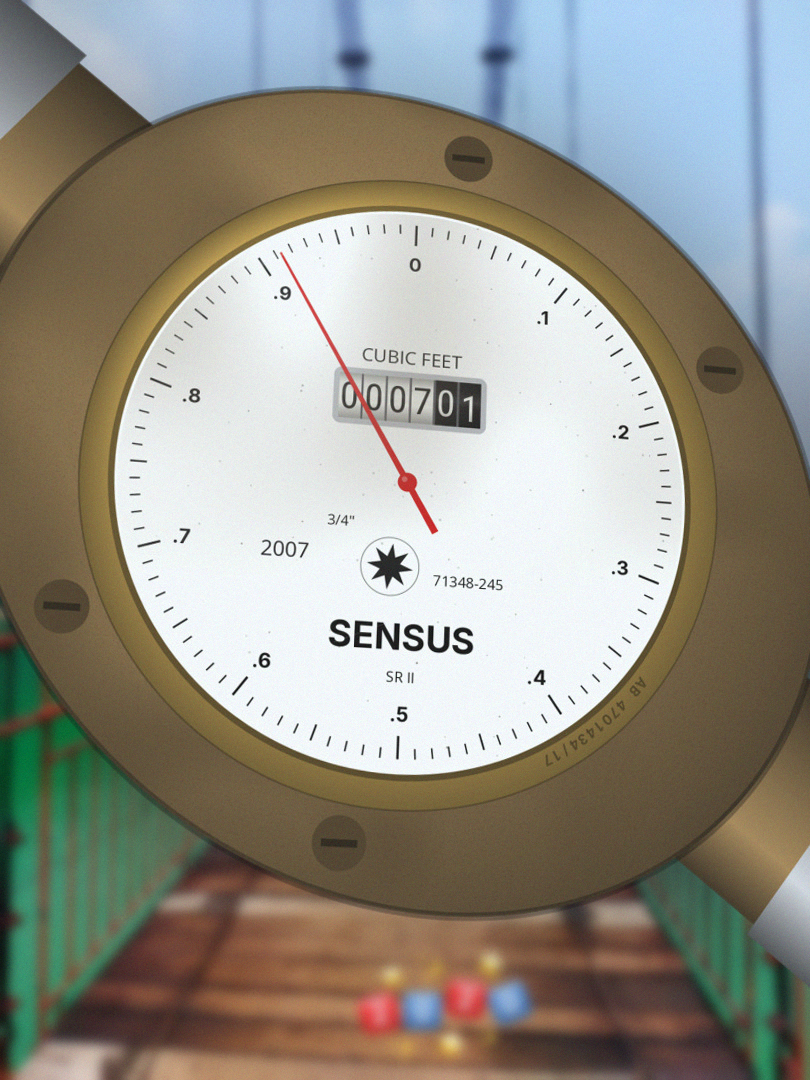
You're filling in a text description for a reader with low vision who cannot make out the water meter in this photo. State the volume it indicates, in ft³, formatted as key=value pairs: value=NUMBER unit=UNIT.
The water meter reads value=700.91 unit=ft³
